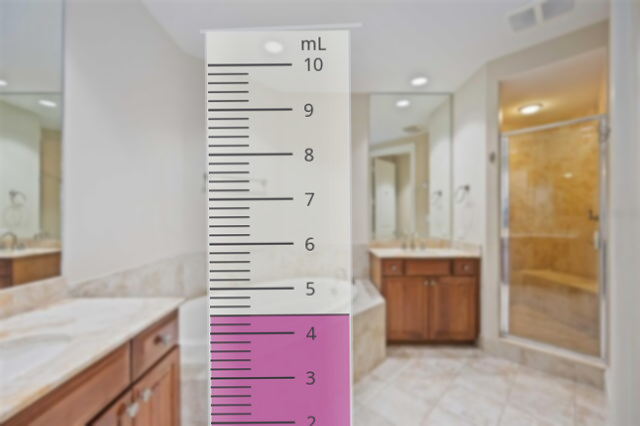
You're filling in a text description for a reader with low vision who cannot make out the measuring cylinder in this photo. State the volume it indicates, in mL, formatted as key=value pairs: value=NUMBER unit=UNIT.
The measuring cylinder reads value=4.4 unit=mL
